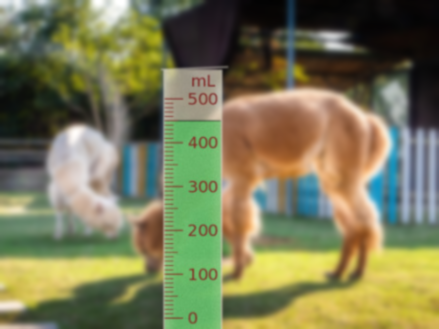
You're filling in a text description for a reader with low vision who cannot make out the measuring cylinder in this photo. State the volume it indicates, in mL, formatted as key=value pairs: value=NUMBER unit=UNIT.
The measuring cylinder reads value=450 unit=mL
